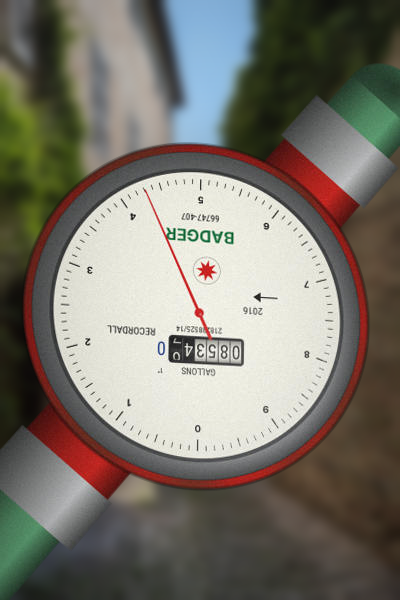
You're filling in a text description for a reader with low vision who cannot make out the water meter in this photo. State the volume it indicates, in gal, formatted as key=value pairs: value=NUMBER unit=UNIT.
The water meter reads value=853464.3 unit=gal
